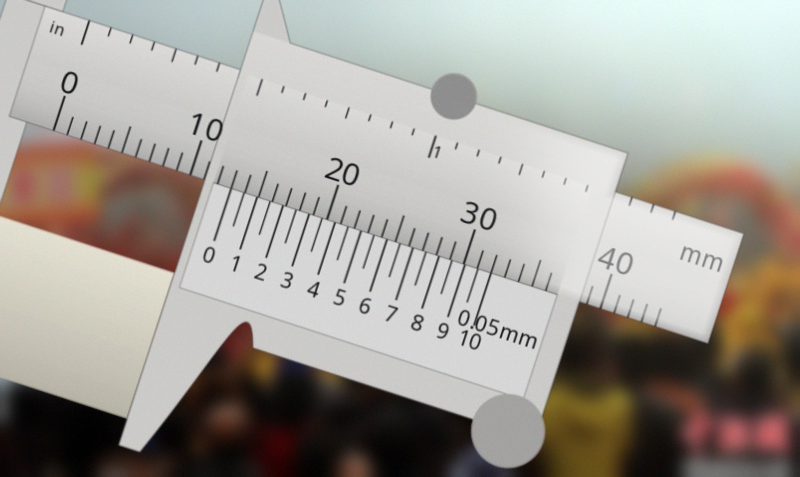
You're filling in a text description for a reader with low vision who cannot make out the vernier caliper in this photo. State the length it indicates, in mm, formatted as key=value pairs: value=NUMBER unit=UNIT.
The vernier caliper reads value=13.0 unit=mm
